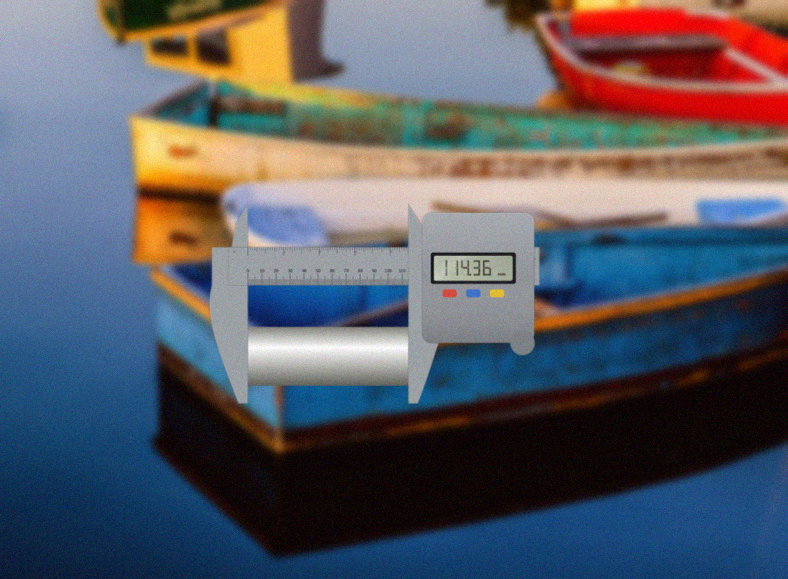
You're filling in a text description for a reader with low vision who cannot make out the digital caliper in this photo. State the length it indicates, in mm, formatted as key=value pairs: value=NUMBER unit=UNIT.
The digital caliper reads value=114.36 unit=mm
